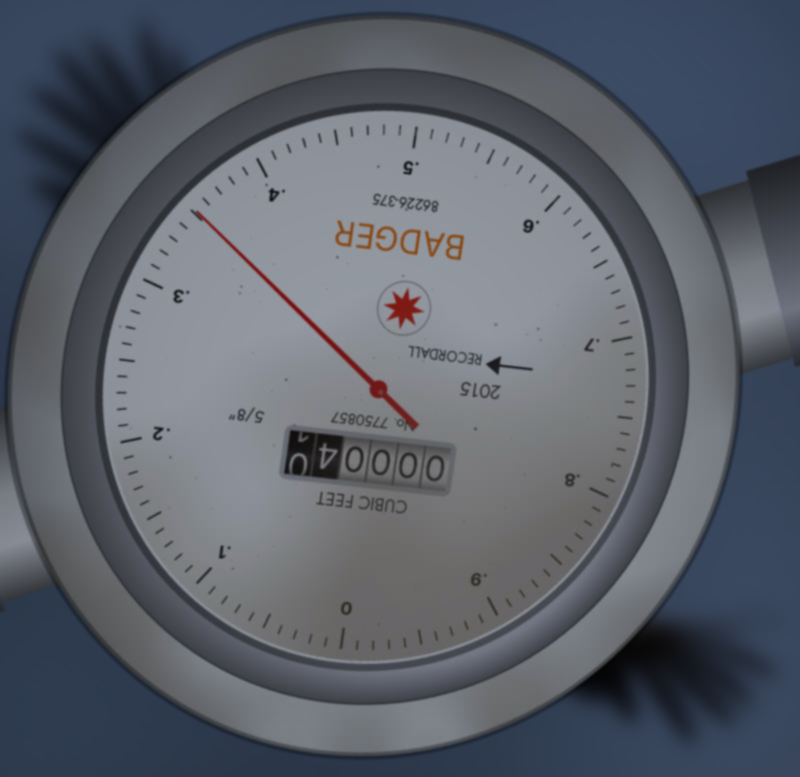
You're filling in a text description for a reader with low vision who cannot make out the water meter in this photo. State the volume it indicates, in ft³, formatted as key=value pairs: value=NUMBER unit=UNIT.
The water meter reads value=40.35 unit=ft³
